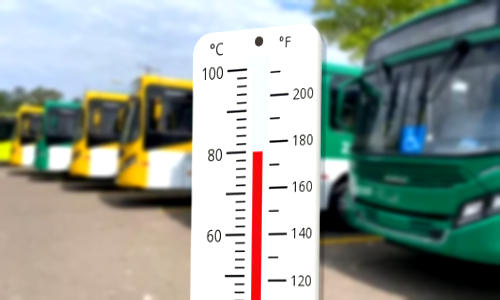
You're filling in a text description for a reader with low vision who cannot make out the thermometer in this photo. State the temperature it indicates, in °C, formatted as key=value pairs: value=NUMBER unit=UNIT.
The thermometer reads value=80 unit=°C
